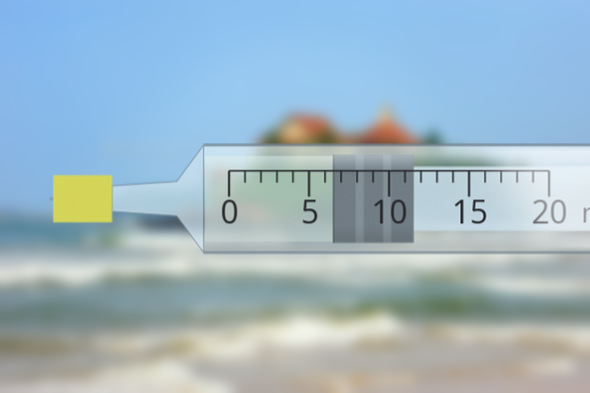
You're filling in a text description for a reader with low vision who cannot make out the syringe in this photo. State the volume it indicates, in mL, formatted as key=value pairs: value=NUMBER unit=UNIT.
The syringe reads value=6.5 unit=mL
